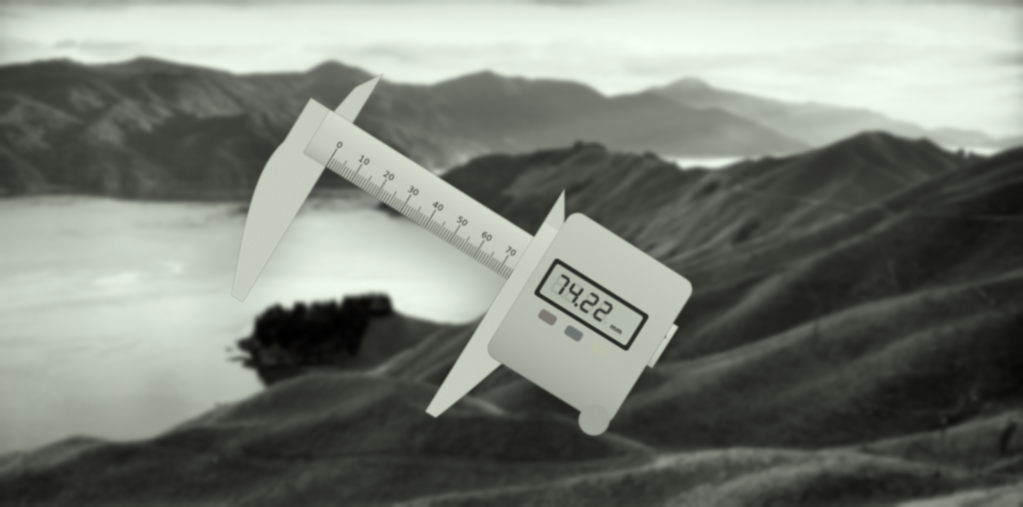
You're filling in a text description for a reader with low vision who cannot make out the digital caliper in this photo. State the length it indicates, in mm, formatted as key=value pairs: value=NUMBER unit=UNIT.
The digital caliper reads value=74.22 unit=mm
